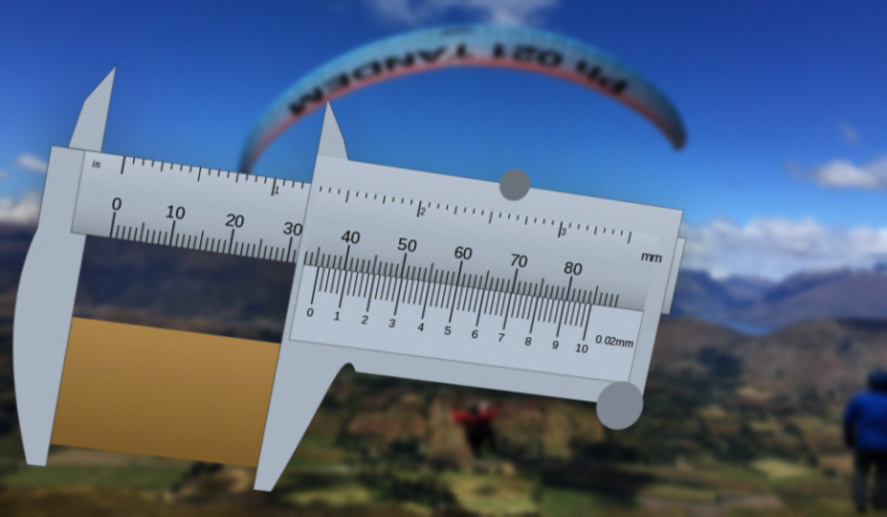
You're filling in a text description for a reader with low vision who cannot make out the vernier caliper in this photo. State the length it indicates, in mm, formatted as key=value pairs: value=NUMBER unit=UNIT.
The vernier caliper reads value=35.5 unit=mm
